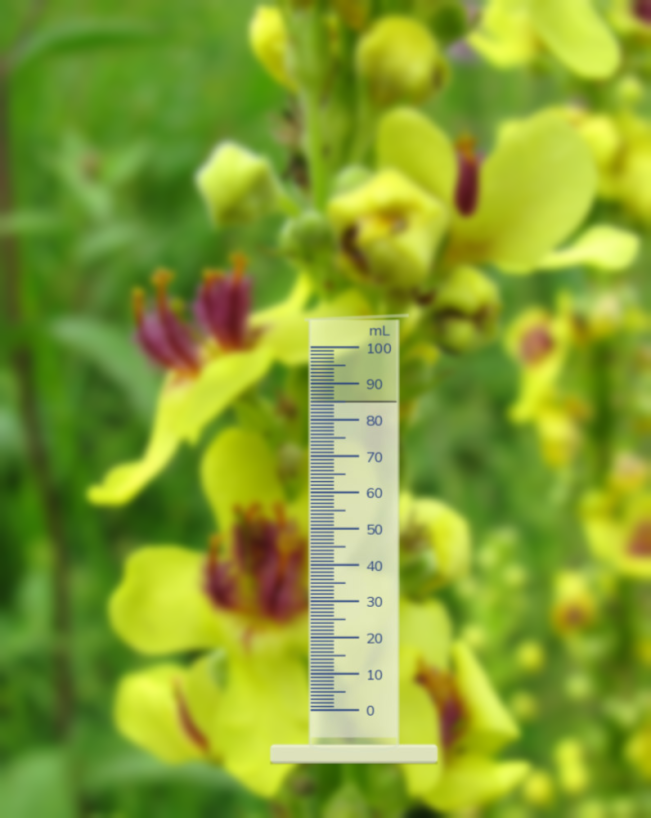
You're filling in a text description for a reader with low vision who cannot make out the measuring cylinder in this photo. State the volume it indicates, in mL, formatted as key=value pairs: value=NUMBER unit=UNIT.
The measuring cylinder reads value=85 unit=mL
